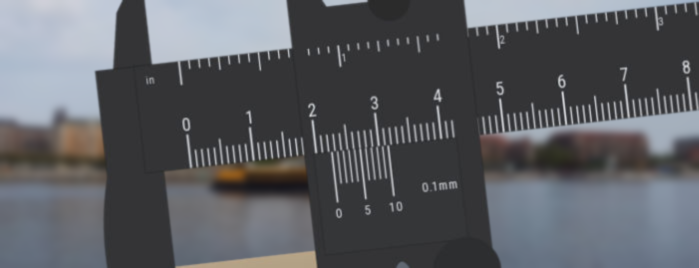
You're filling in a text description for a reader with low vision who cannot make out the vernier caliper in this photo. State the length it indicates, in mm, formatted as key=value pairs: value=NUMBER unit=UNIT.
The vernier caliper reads value=22.5 unit=mm
